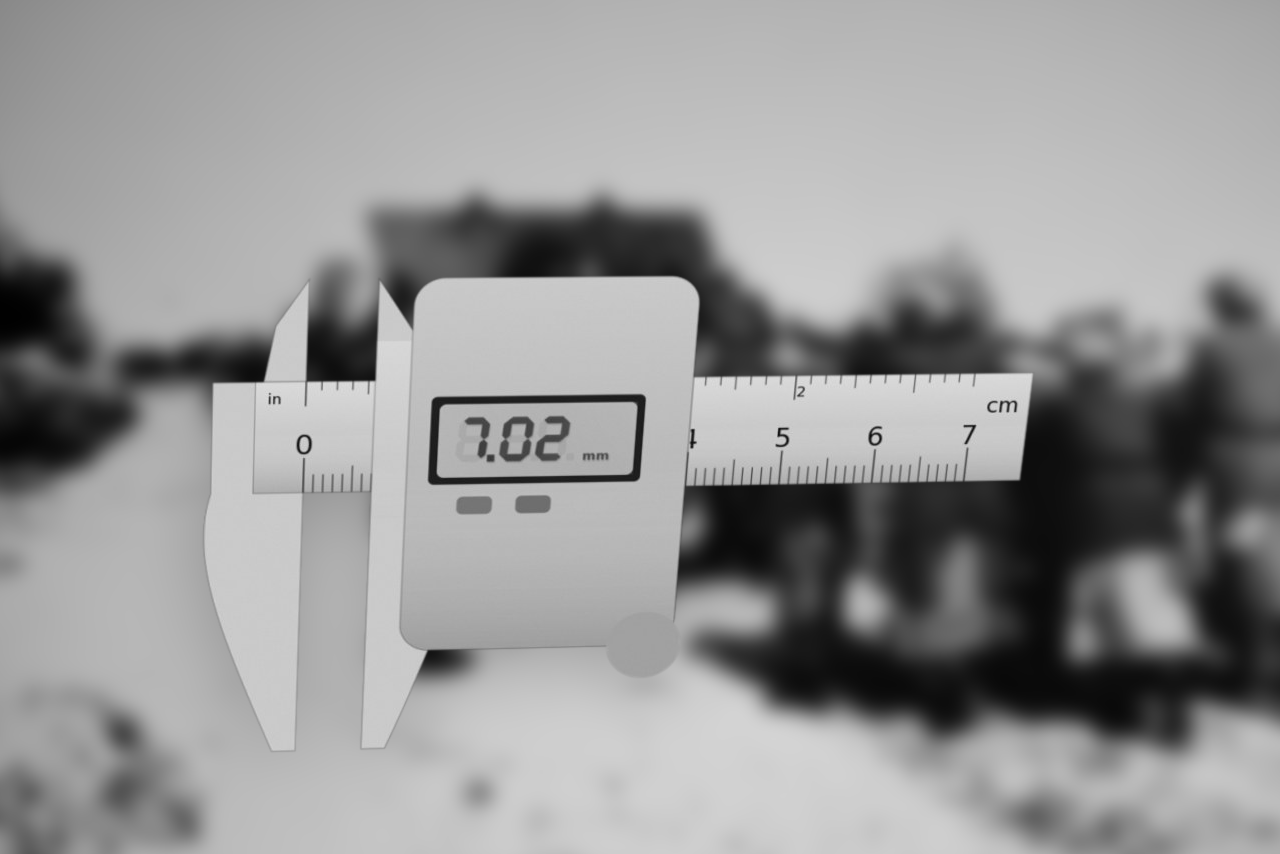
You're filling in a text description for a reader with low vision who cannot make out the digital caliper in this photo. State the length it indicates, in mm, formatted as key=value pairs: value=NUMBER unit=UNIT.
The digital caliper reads value=7.02 unit=mm
